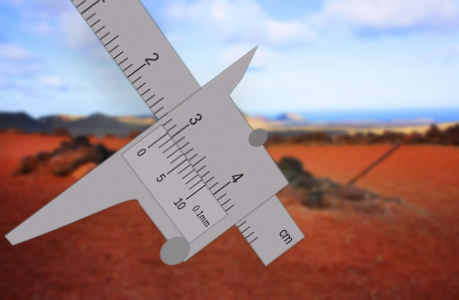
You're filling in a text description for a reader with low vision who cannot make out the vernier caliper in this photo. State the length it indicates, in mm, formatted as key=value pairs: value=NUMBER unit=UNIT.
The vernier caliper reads value=29.2 unit=mm
